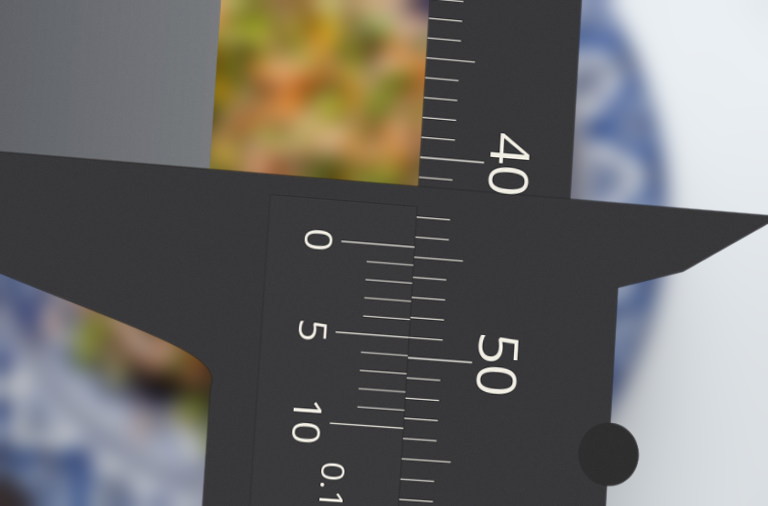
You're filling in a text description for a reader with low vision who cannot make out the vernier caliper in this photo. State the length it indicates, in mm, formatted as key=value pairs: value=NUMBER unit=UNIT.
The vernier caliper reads value=44.5 unit=mm
